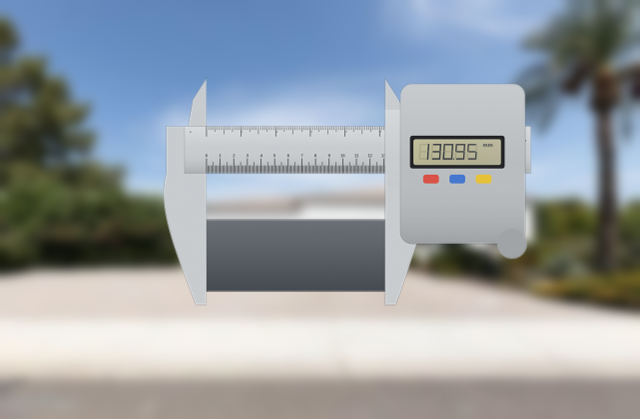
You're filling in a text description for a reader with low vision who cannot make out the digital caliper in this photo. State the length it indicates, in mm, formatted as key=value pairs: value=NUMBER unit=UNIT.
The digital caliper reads value=130.95 unit=mm
